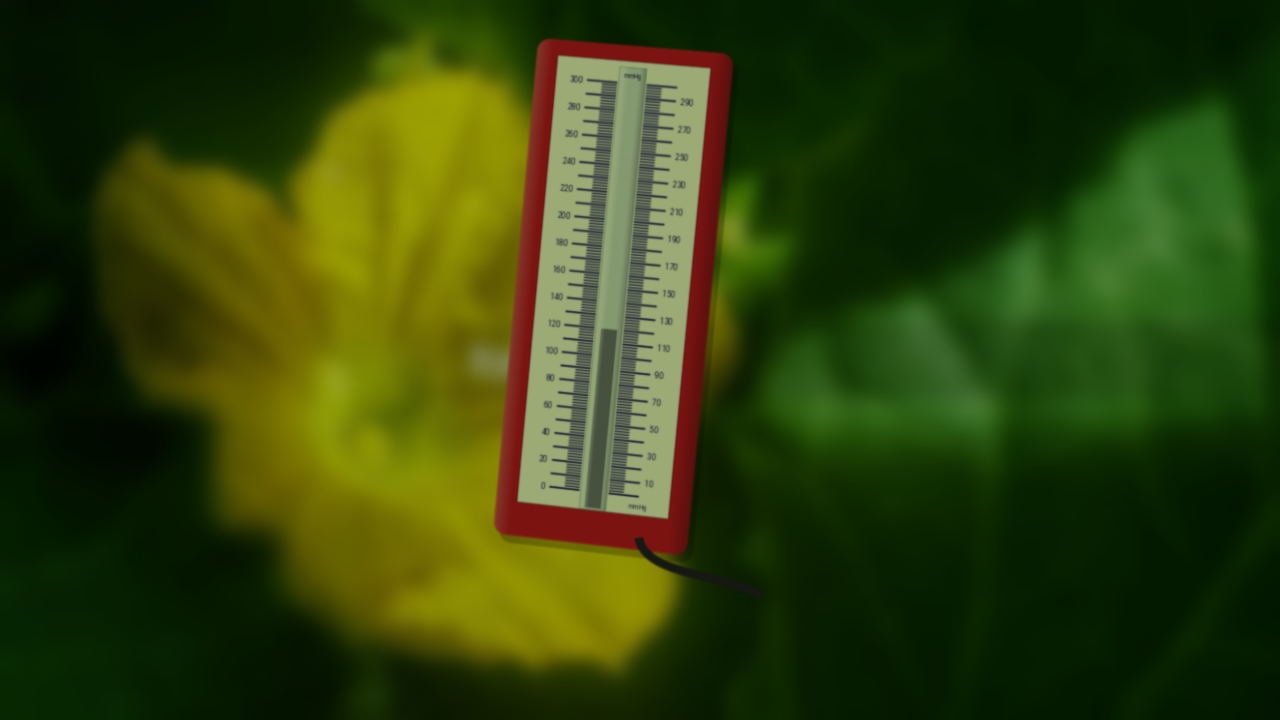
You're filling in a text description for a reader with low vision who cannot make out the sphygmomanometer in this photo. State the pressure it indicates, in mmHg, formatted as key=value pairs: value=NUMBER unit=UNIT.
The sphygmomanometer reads value=120 unit=mmHg
